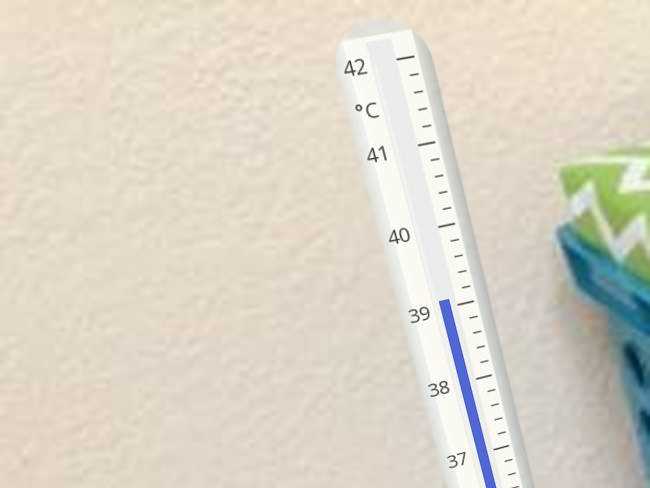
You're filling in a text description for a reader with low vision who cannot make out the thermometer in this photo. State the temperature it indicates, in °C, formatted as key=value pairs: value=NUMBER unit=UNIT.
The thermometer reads value=39.1 unit=°C
